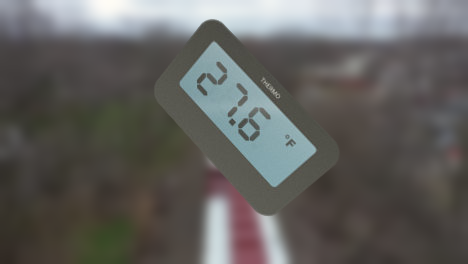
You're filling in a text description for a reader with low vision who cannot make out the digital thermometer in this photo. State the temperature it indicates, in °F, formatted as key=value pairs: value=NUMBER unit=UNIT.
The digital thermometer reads value=27.6 unit=°F
